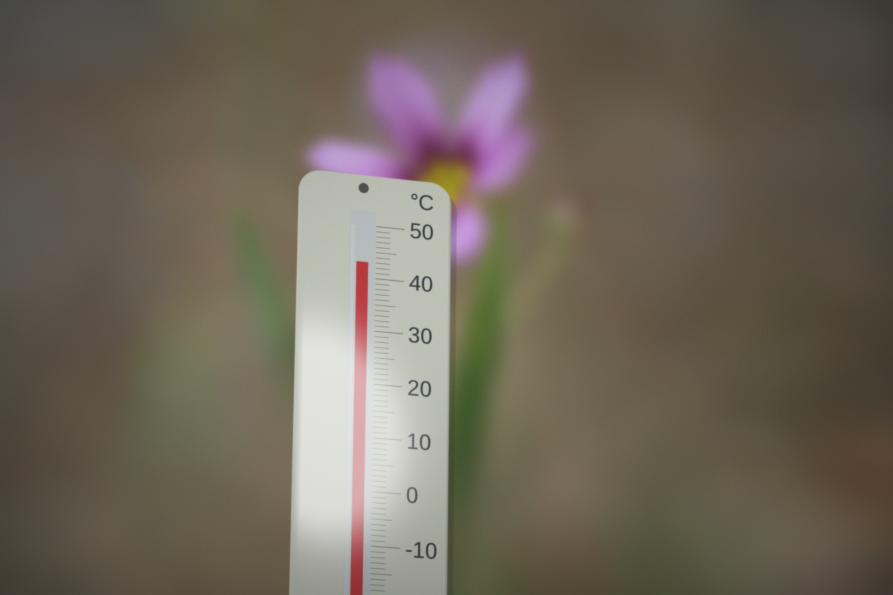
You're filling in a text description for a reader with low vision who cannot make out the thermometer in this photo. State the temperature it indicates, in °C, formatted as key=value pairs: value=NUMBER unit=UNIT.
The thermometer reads value=43 unit=°C
